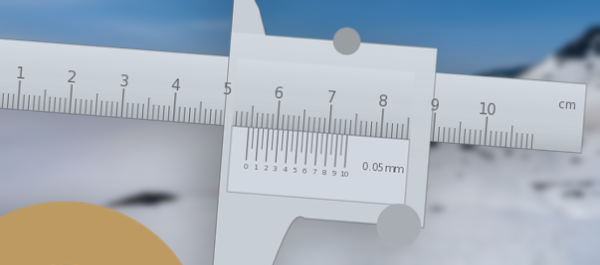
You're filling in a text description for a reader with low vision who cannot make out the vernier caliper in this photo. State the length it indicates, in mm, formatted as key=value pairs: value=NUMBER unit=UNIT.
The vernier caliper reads value=54.5 unit=mm
